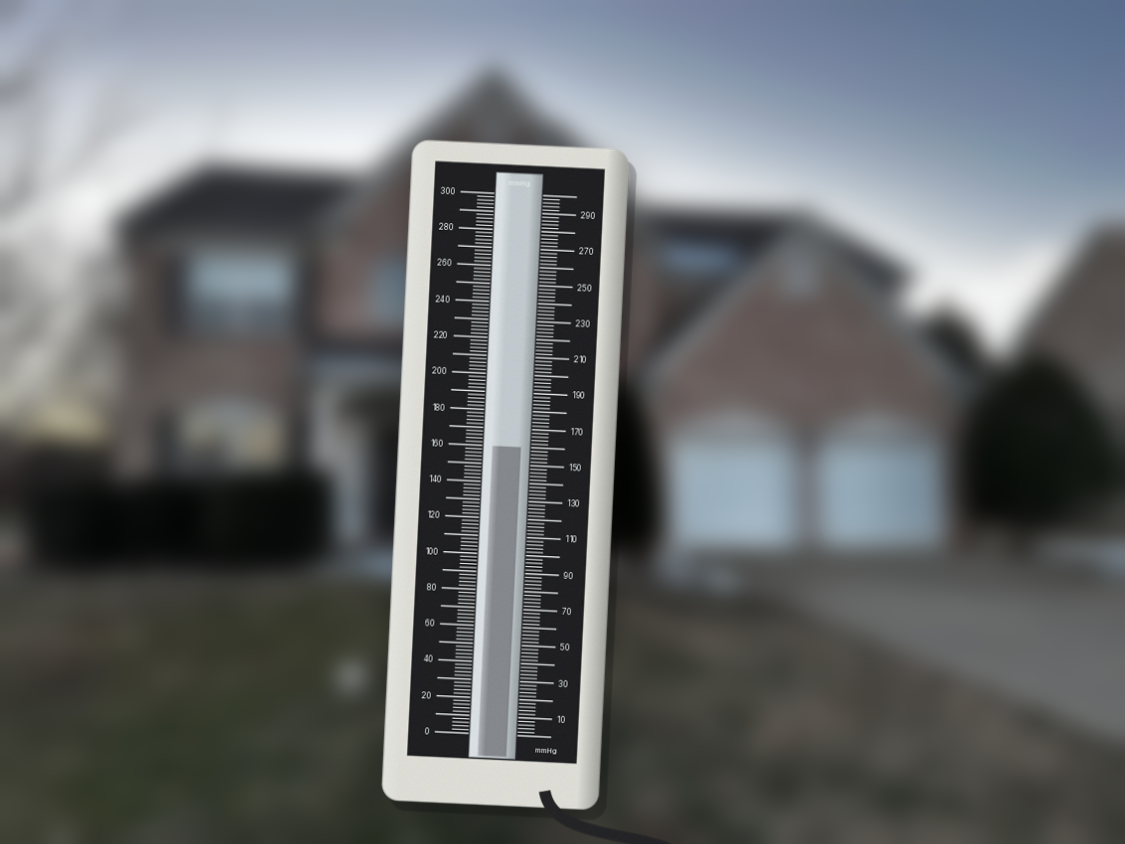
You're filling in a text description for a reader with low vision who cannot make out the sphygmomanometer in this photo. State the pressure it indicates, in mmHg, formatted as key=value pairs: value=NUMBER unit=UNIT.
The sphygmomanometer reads value=160 unit=mmHg
